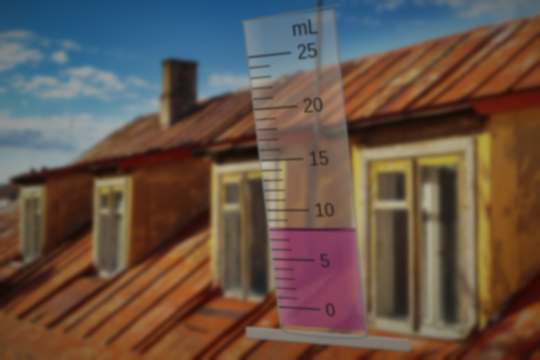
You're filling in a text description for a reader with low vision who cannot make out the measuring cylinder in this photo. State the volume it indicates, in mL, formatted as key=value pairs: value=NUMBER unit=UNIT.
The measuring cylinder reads value=8 unit=mL
